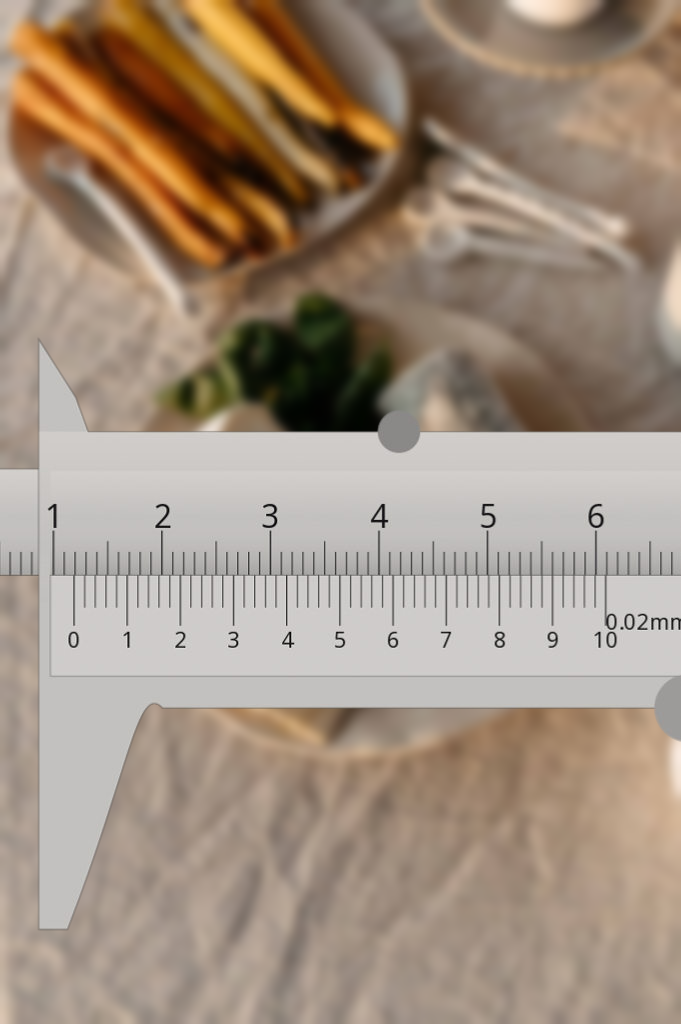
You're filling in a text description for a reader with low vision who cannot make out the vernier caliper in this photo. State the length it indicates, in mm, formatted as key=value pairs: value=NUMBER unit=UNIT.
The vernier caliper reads value=11.9 unit=mm
